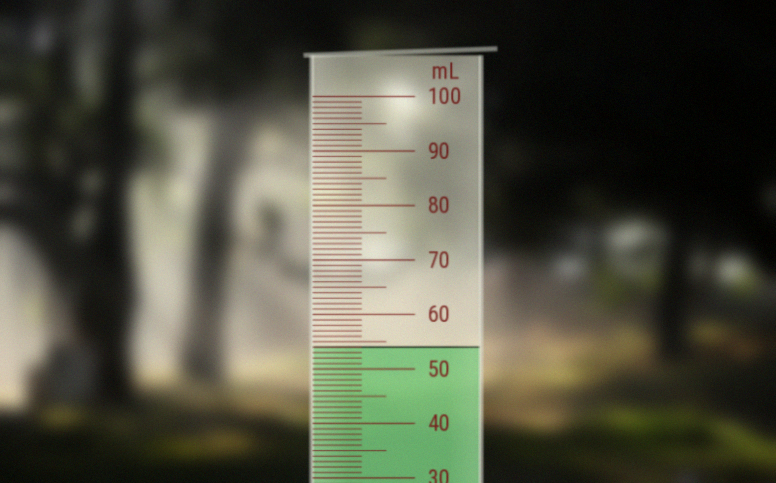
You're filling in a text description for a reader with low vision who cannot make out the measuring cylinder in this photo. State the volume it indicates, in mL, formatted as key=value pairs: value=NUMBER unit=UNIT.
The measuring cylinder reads value=54 unit=mL
